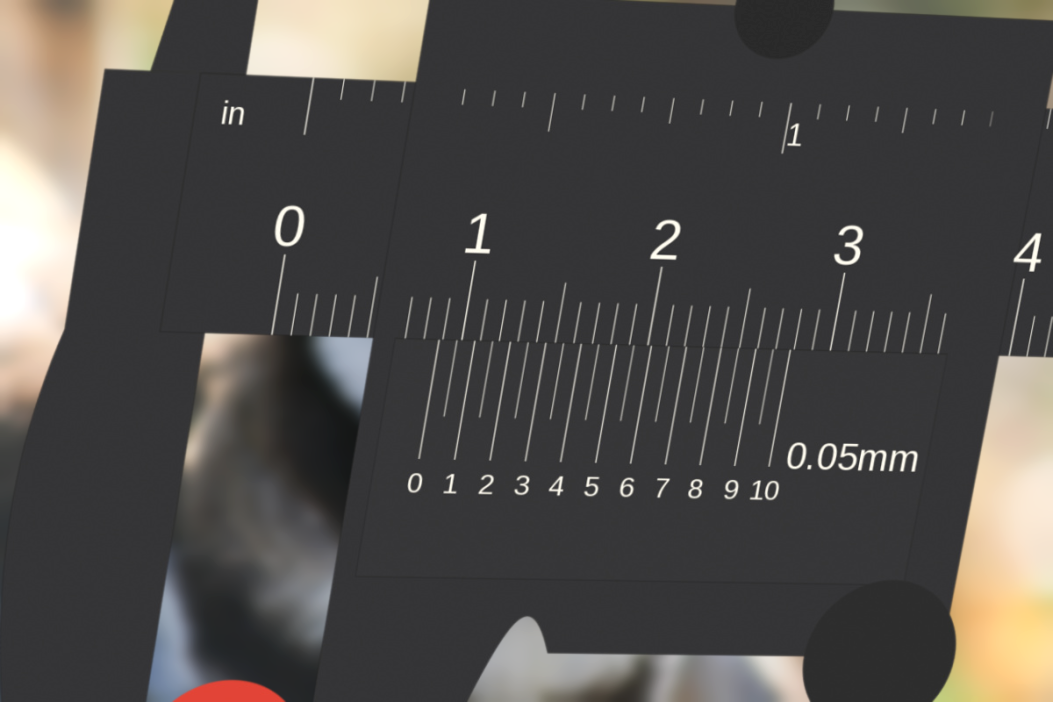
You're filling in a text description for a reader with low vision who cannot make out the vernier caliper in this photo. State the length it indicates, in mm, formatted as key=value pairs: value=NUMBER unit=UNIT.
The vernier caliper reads value=8.8 unit=mm
